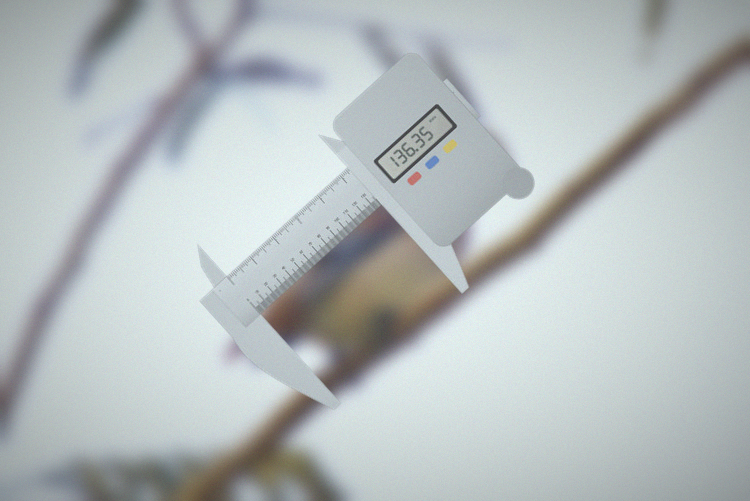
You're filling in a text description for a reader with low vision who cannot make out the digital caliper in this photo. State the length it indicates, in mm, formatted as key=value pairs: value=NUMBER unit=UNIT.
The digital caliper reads value=136.35 unit=mm
